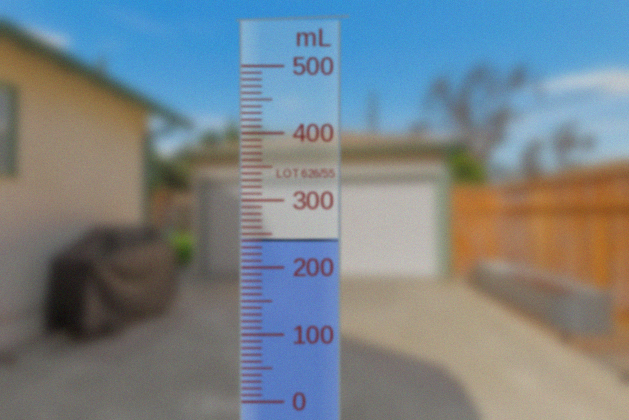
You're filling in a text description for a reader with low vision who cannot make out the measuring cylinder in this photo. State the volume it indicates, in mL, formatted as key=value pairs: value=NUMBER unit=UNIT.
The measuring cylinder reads value=240 unit=mL
